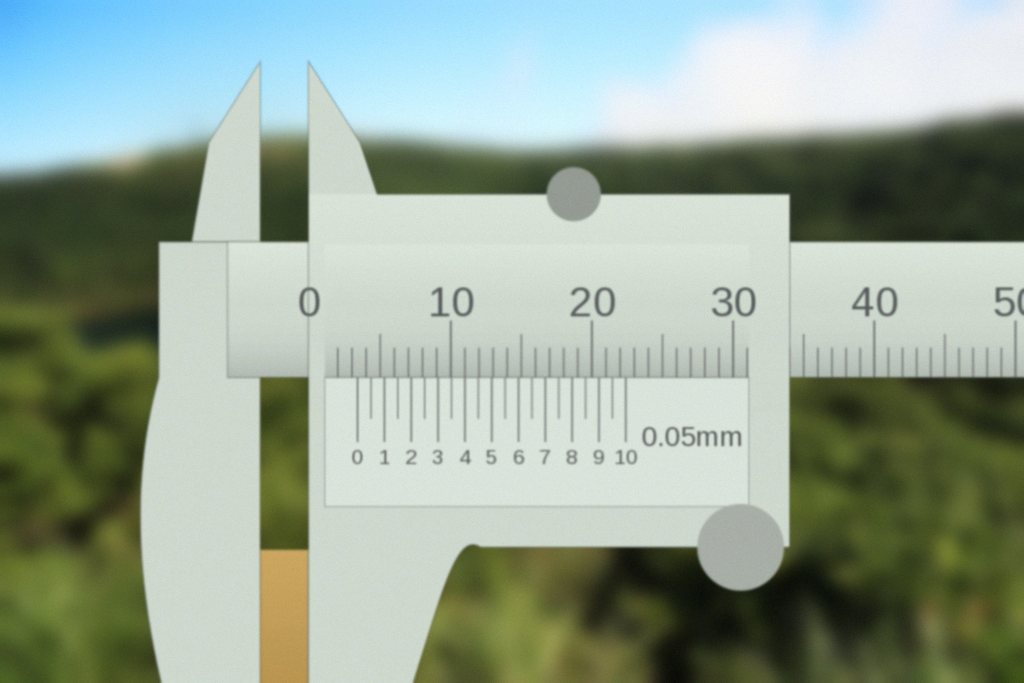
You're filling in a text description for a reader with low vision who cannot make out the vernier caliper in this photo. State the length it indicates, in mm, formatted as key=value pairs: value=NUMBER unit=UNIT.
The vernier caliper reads value=3.4 unit=mm
